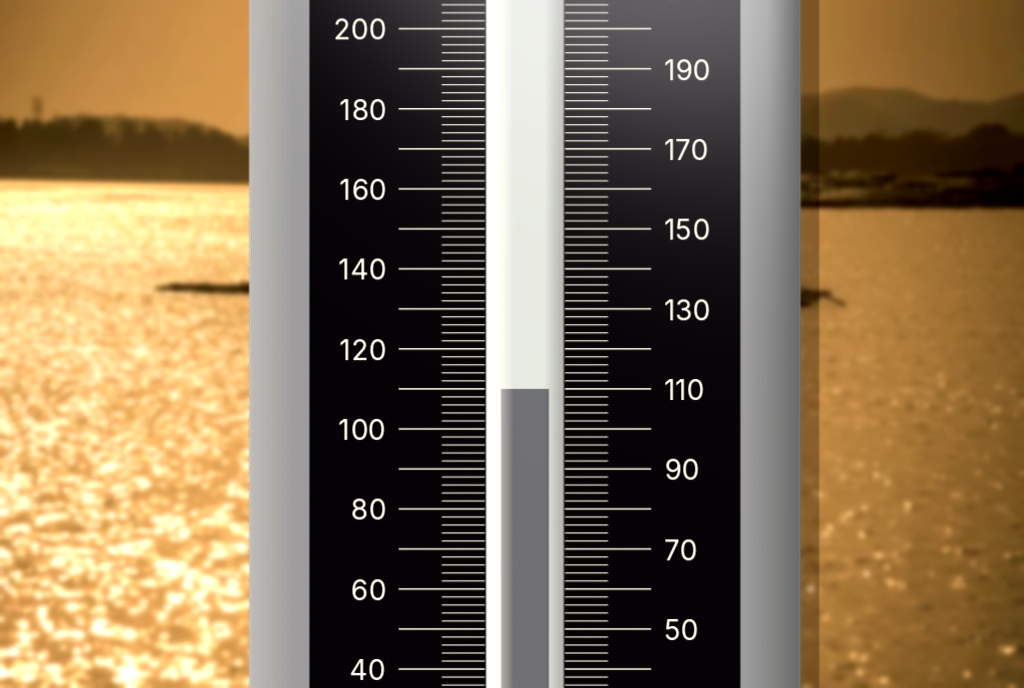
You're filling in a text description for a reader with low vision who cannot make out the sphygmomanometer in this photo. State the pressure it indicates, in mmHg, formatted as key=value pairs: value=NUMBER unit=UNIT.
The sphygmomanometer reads value=110 unit=mmHg
